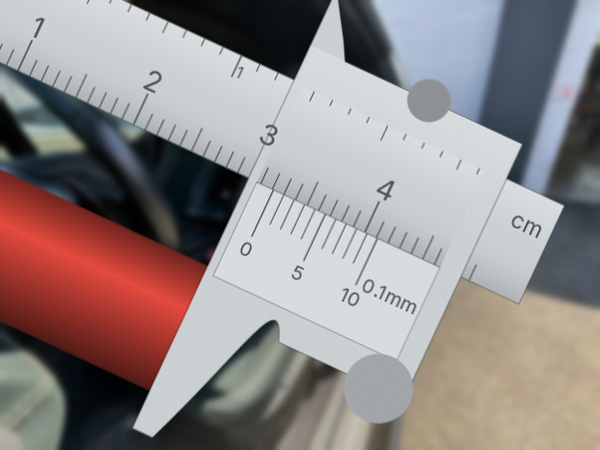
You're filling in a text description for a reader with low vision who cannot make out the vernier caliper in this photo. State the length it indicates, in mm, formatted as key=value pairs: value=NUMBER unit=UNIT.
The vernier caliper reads value=32.1 unit=mm
